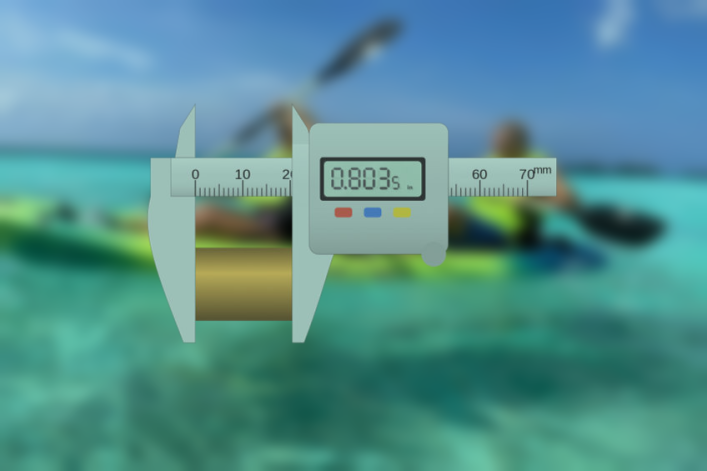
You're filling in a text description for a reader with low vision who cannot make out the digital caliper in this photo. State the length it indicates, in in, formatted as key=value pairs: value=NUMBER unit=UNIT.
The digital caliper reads value=0.8035 unit=in
